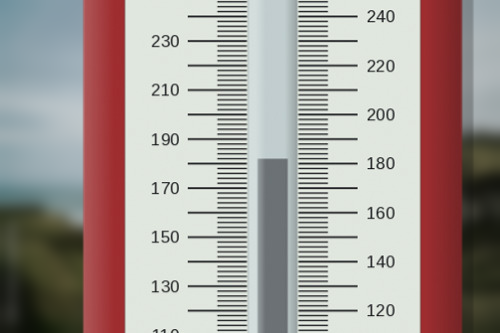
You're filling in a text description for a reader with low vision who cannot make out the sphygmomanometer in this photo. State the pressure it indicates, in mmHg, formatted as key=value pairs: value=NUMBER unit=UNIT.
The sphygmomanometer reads value=182 unit=mmHg
